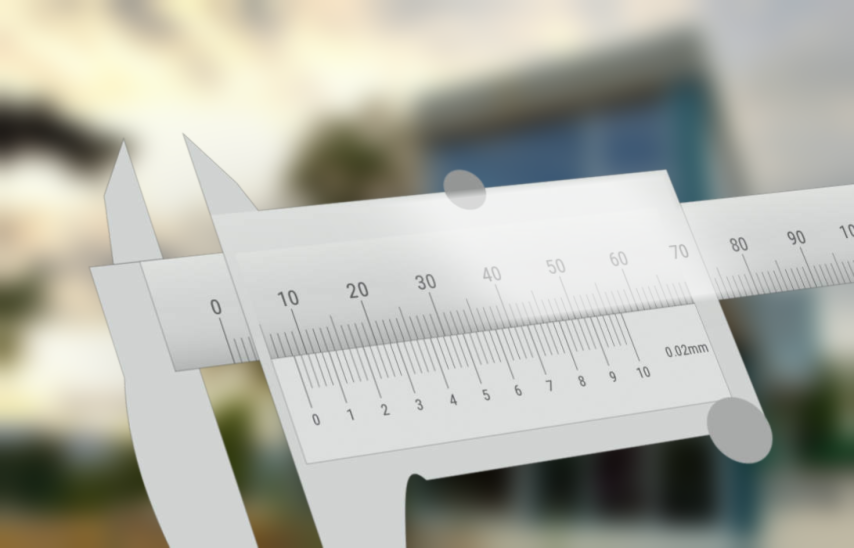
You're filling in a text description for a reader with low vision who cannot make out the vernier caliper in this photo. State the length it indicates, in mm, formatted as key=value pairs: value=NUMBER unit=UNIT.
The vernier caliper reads value=8.2 unit=mm
